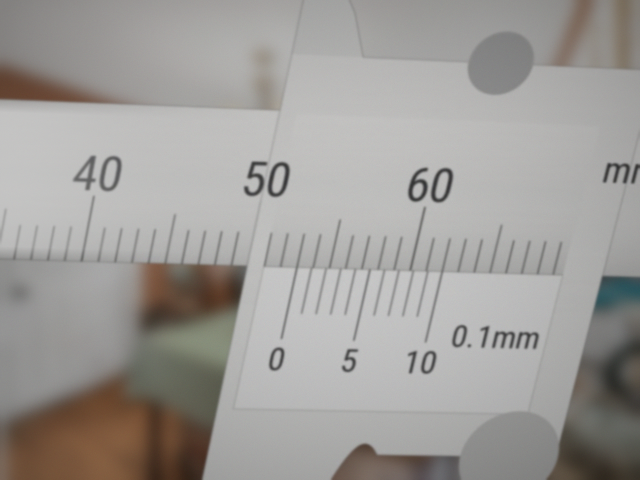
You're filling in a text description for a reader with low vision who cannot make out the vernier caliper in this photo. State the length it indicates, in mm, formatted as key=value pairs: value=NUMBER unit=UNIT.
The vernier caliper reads value=53.0 unit=mm
